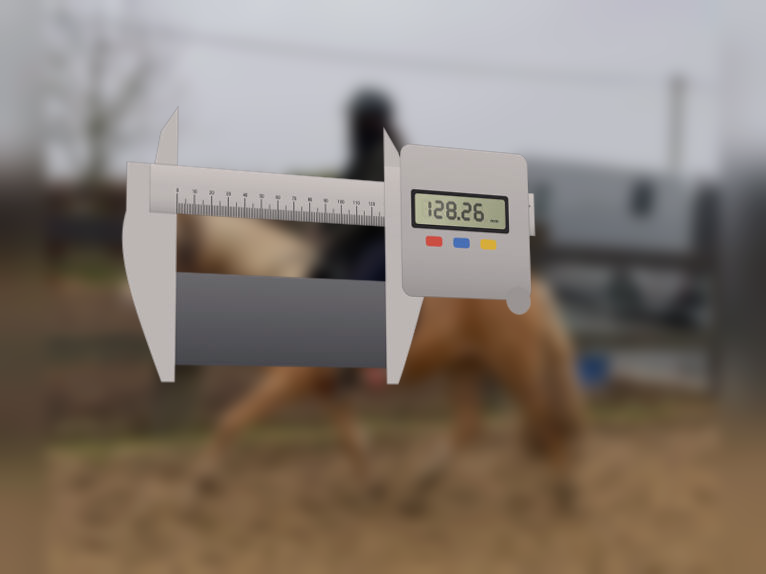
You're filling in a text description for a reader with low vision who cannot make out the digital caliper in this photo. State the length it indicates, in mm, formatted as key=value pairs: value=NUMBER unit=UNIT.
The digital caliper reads value=128.26 unit=mm
